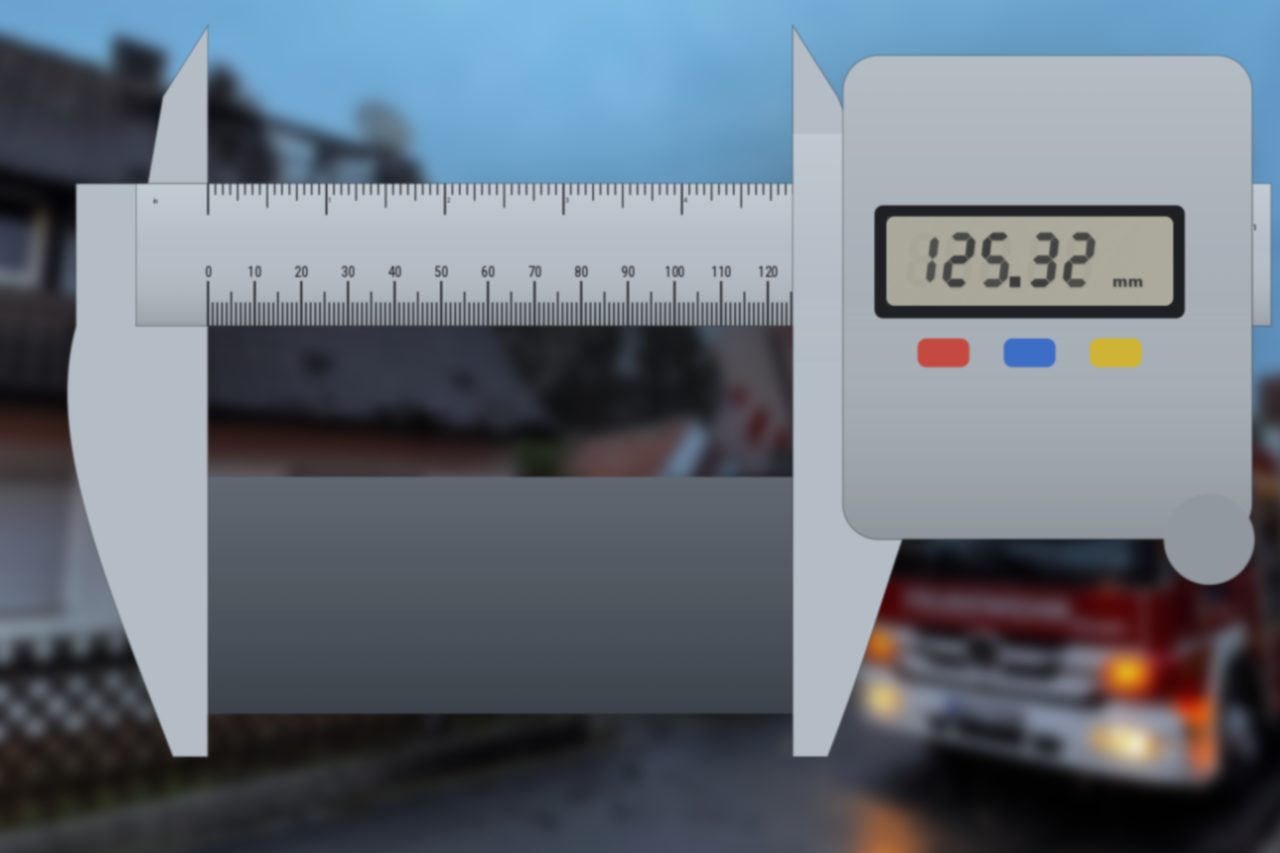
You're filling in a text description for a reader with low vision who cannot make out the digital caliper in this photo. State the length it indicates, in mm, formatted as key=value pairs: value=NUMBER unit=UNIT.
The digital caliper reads value=125.32 unit=mm
